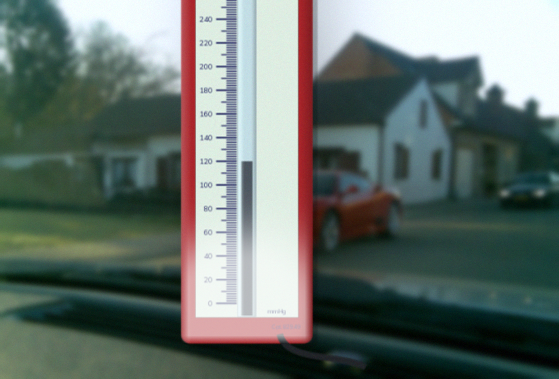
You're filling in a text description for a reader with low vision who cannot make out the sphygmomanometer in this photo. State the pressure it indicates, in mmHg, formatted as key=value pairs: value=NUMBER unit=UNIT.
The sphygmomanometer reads value=120 unit=mmHg
